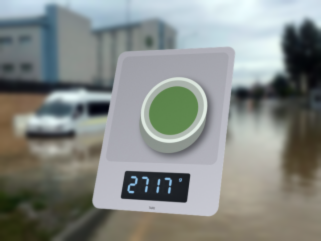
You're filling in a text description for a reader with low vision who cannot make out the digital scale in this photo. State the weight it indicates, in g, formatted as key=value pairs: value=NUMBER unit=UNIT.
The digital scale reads value=2717 unit=g
